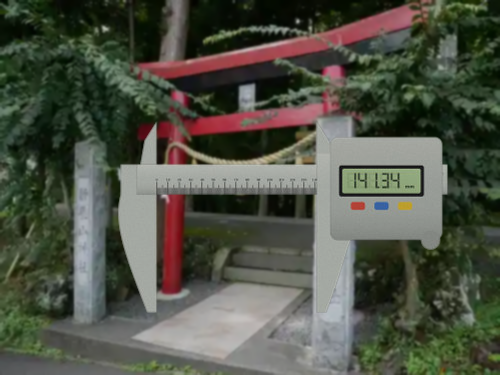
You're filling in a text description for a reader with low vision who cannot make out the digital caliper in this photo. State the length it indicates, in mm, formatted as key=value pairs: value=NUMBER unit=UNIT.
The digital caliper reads value=141.34 unit=mm
